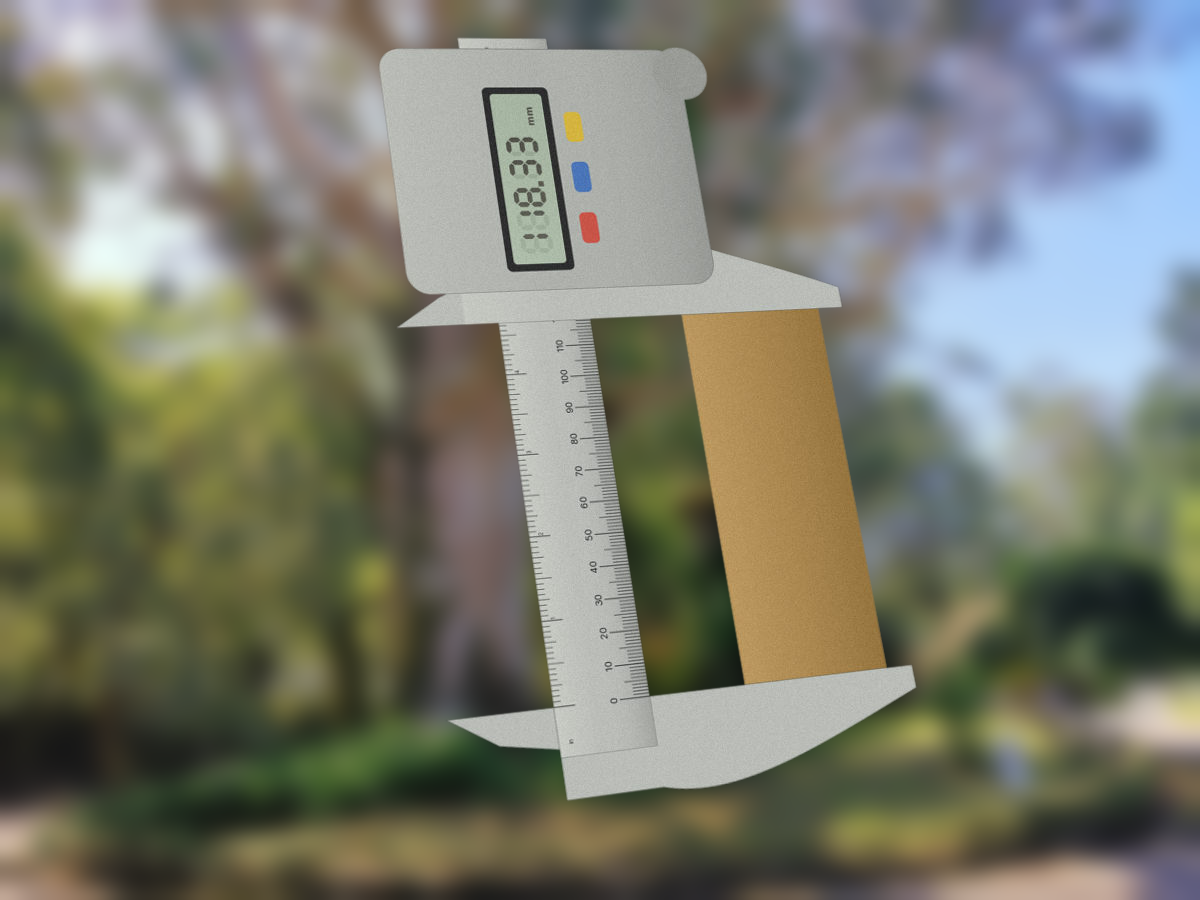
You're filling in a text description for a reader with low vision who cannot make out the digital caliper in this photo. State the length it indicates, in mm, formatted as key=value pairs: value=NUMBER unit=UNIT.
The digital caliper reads value=118.33 unit=mm
